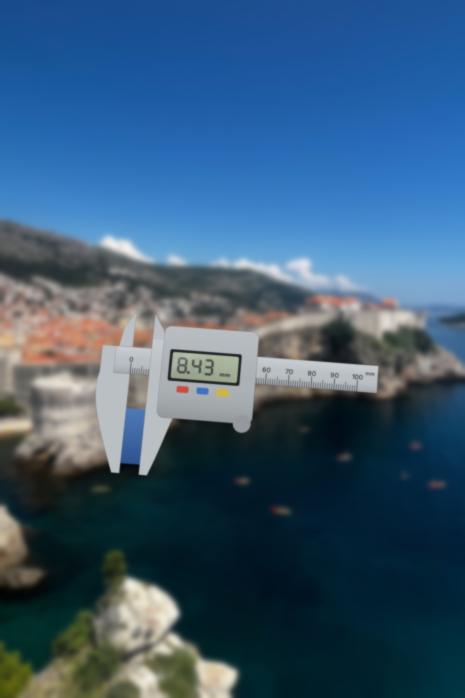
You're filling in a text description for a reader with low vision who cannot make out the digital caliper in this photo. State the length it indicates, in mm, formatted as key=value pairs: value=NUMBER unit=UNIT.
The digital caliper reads value=8.43 unit=mm
